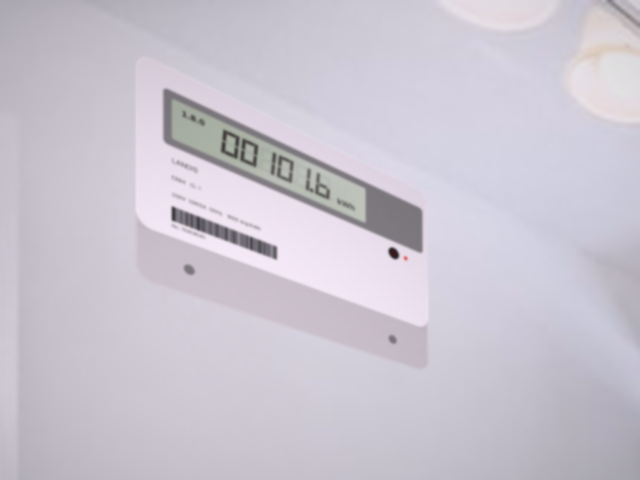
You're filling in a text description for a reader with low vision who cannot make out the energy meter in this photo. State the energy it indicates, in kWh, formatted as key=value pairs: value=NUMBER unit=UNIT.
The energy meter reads value=101.6 unit=kWh
